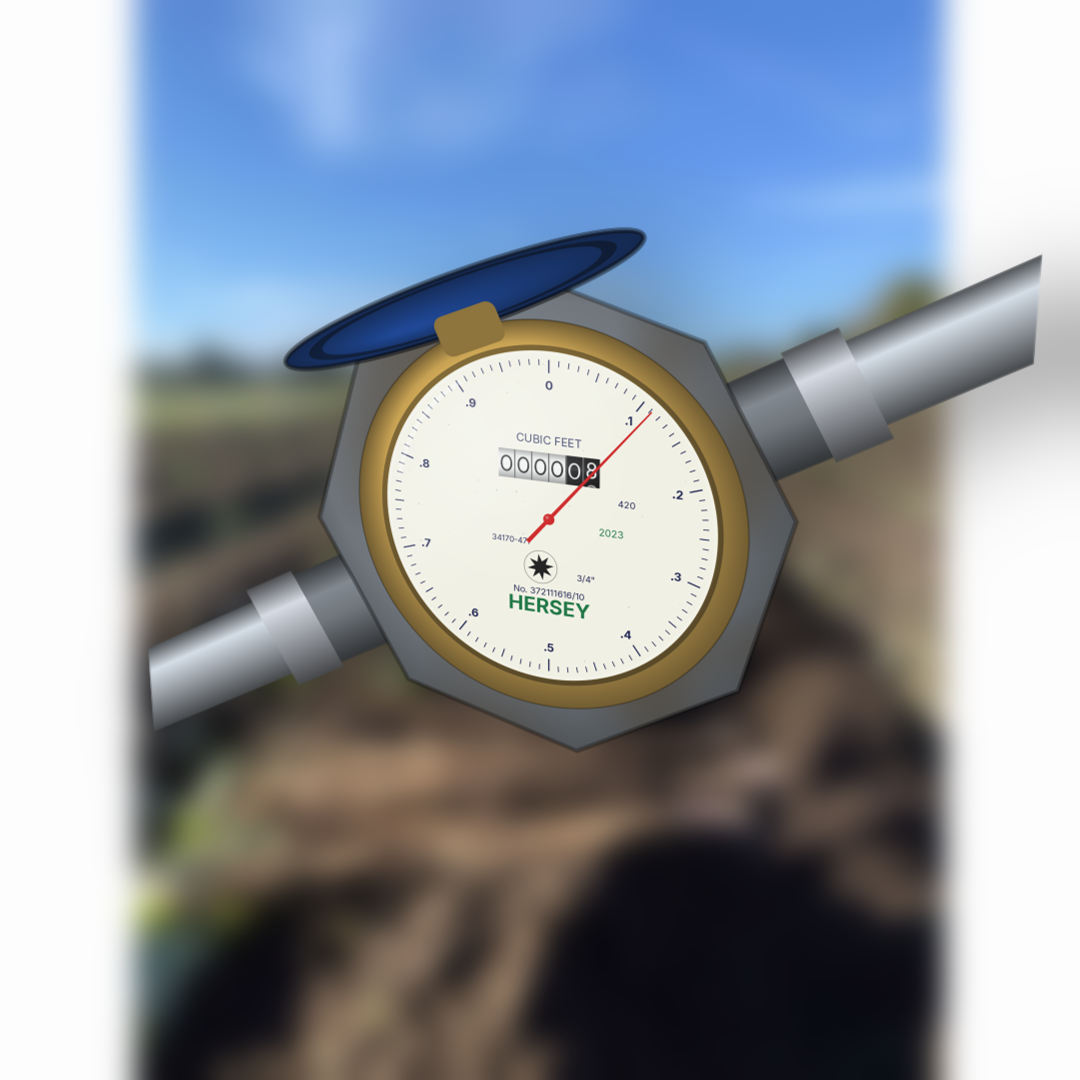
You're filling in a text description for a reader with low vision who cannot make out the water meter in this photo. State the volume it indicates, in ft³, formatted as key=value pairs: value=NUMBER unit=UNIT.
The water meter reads value=8.11 unit=ft³
